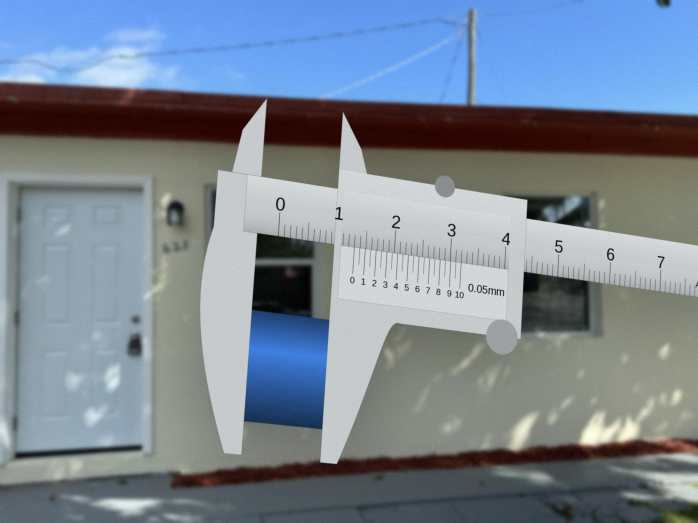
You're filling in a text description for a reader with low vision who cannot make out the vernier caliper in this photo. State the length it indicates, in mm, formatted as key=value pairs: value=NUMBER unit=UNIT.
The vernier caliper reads value=13.0 unit=mm
